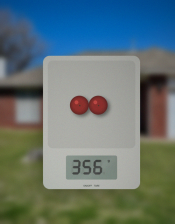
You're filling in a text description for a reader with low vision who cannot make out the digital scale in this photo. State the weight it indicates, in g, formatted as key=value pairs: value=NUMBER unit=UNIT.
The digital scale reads value=356 unit=g
